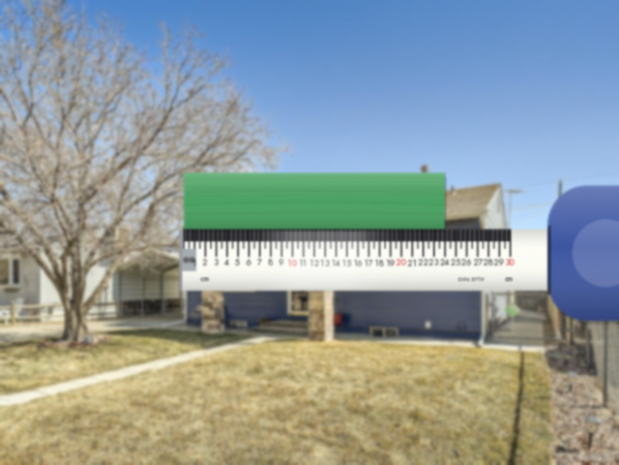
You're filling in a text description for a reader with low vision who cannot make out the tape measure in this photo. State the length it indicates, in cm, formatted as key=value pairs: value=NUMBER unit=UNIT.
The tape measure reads value=24 unit=cm
